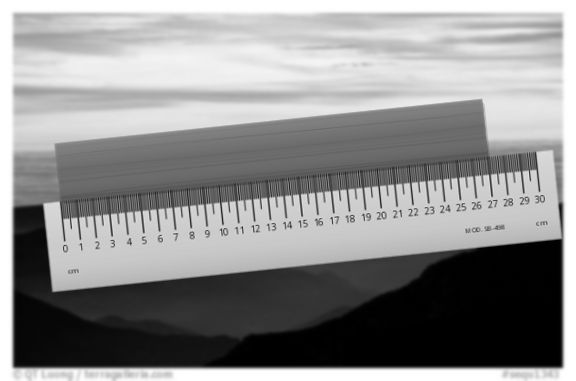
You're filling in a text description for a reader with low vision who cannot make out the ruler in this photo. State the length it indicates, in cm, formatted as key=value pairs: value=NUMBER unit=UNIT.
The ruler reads value=27 unit=cm
